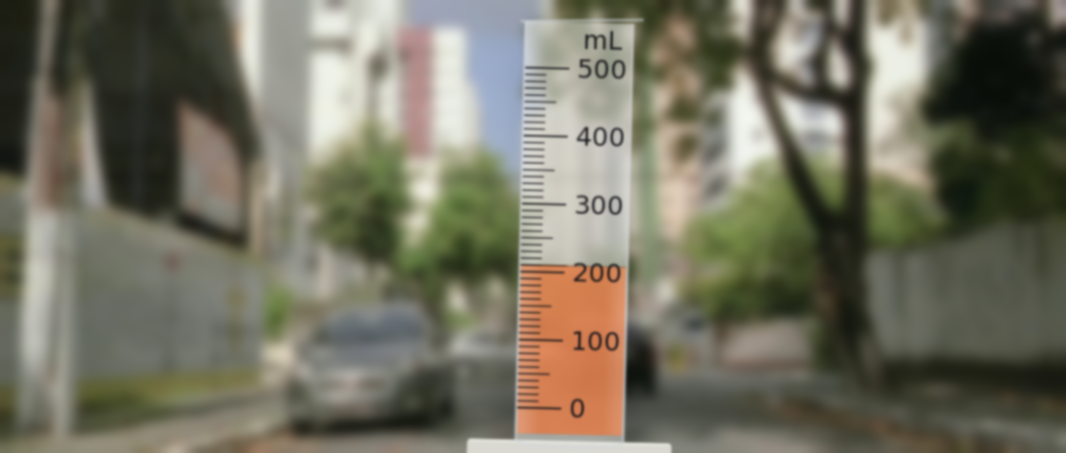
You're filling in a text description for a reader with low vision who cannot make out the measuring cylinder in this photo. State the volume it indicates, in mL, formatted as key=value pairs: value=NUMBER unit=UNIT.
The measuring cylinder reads value=210 unit=mL
